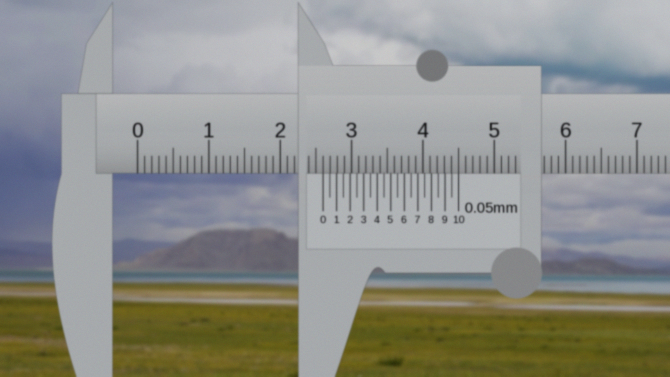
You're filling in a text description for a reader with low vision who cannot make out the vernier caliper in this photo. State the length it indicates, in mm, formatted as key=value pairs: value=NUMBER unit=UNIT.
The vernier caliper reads value=26.0 unit=mm
